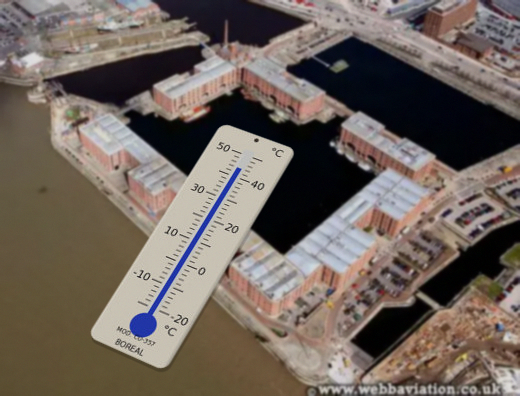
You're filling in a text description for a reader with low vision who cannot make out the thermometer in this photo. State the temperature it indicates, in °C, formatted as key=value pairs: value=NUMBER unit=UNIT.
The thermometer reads value=44 unit=°C
